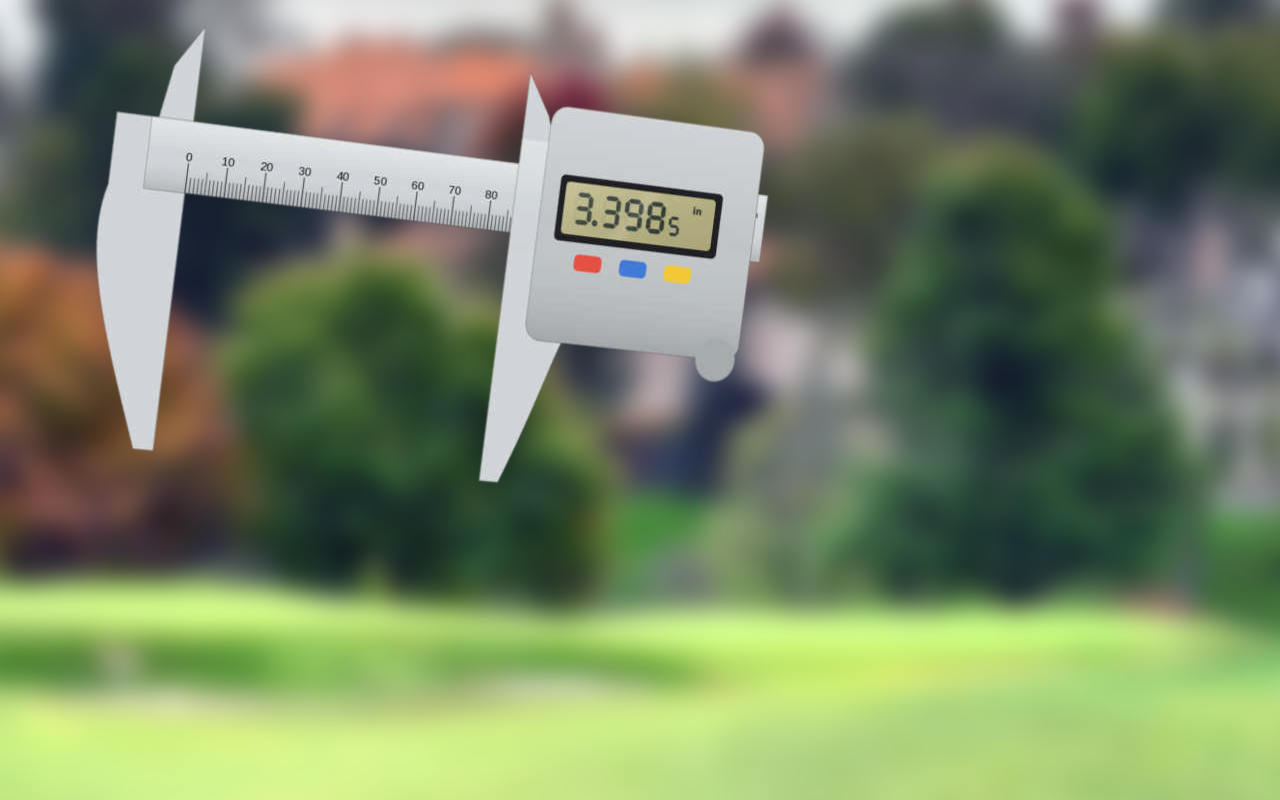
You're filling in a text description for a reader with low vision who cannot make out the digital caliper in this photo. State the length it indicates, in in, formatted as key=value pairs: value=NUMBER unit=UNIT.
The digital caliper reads value=3.3985 unit=in
